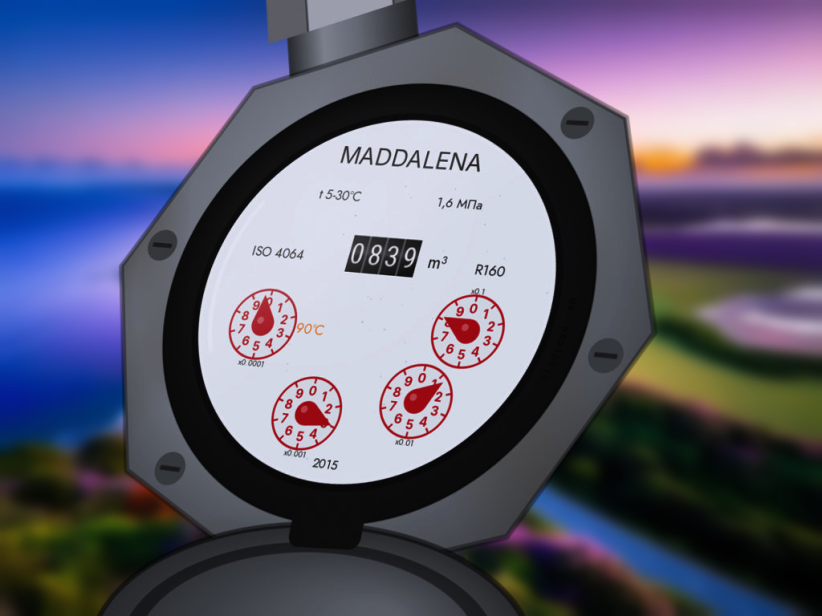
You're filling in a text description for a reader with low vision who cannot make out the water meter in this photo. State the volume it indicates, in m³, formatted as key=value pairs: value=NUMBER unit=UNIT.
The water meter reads value=839.8129 unit=m³
